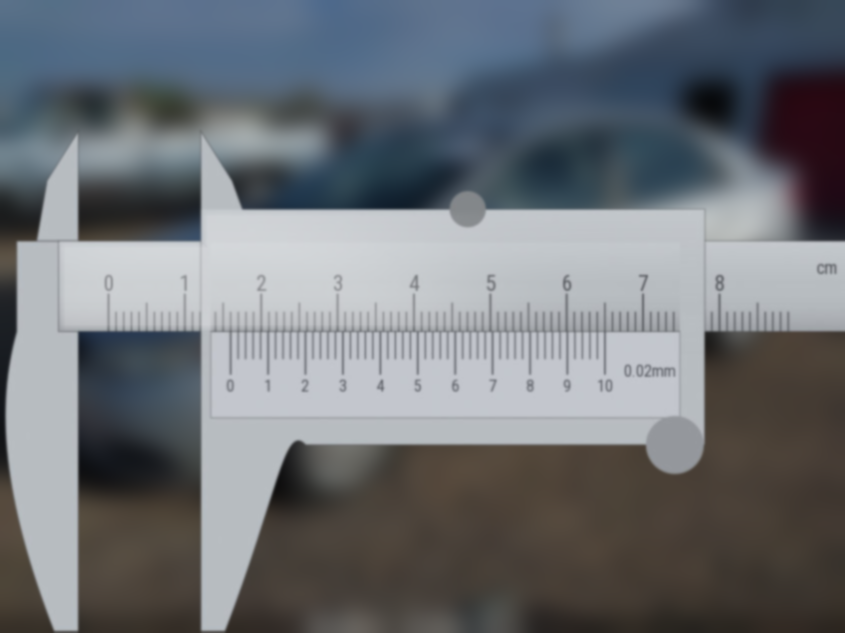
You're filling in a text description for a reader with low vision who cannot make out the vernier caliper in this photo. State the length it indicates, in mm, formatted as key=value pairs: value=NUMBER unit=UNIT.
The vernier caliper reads value=16.0 unit=mm
